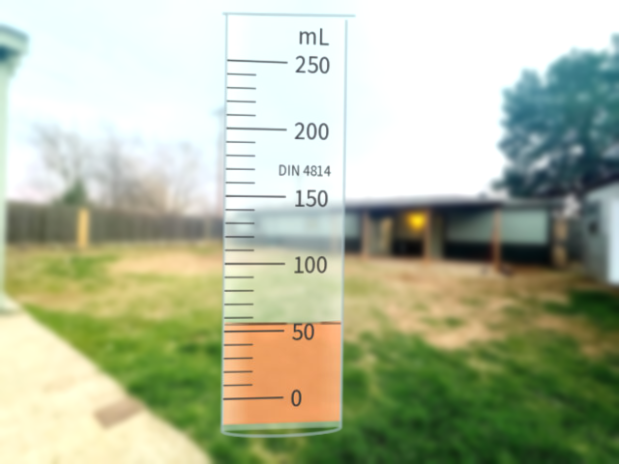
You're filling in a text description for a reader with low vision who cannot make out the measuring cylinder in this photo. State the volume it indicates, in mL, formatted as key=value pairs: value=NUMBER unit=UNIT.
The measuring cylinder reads value=55 unit=mL
